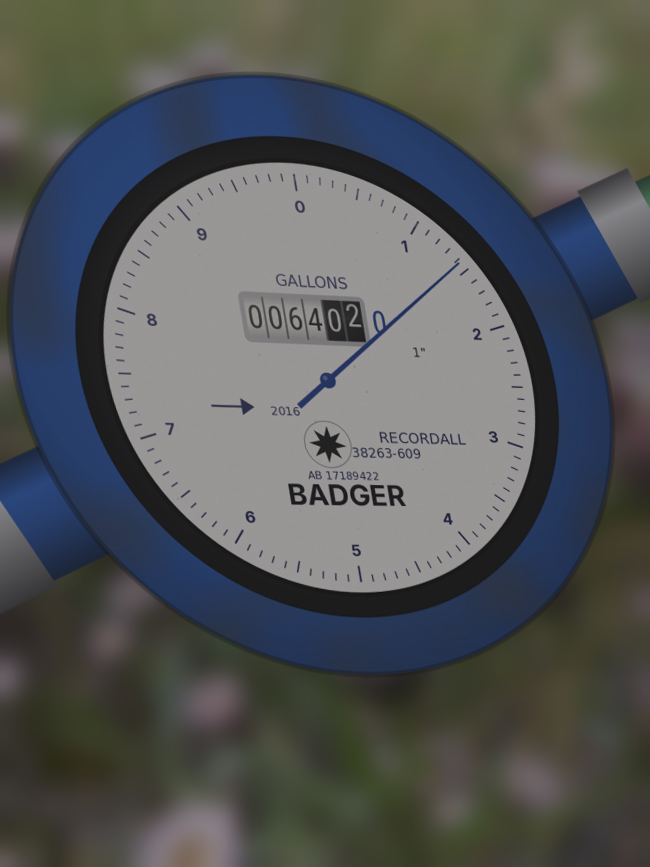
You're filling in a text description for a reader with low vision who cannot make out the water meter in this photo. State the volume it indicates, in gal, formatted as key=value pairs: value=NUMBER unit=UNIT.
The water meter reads value=64021.4 unit=gal
